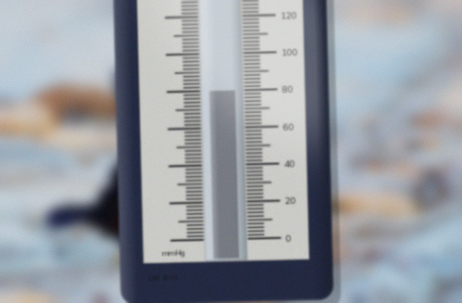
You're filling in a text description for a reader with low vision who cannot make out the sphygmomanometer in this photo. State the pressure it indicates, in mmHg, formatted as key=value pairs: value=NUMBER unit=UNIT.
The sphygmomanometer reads value=80 unit=mmHg
